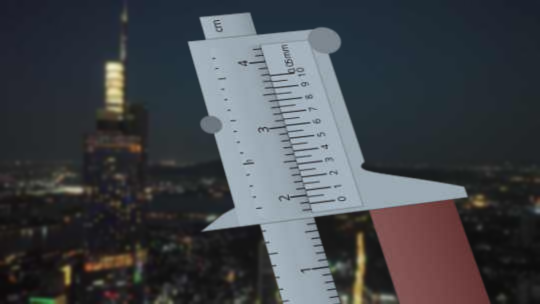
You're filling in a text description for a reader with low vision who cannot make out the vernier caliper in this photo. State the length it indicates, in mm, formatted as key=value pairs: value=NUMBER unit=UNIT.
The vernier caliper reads value=18.8 unit=mm
